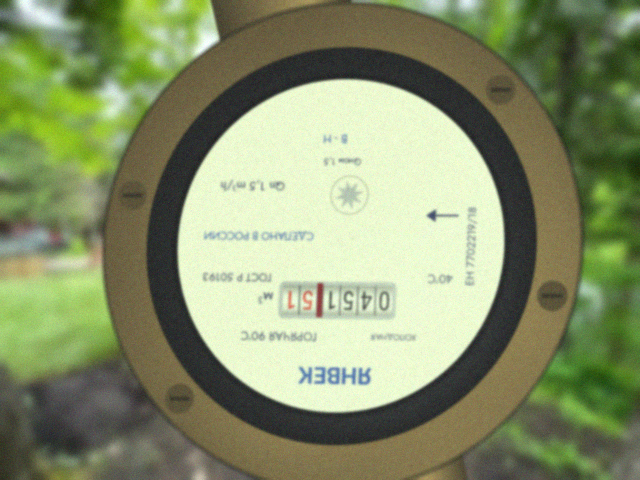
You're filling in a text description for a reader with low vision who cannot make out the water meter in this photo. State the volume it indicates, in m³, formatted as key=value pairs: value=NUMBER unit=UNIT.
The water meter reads value=451.51 unit=m³
